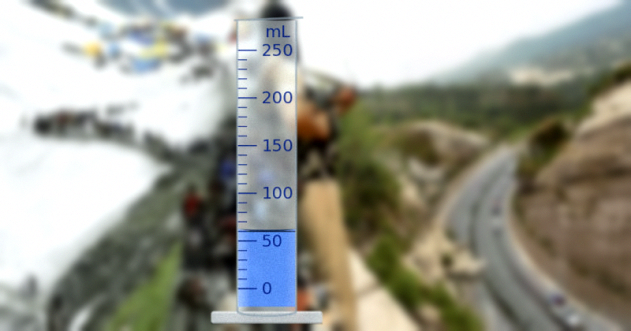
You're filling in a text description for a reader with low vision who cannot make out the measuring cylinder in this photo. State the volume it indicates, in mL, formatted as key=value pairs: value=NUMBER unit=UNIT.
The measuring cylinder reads value=60 unit=mL
